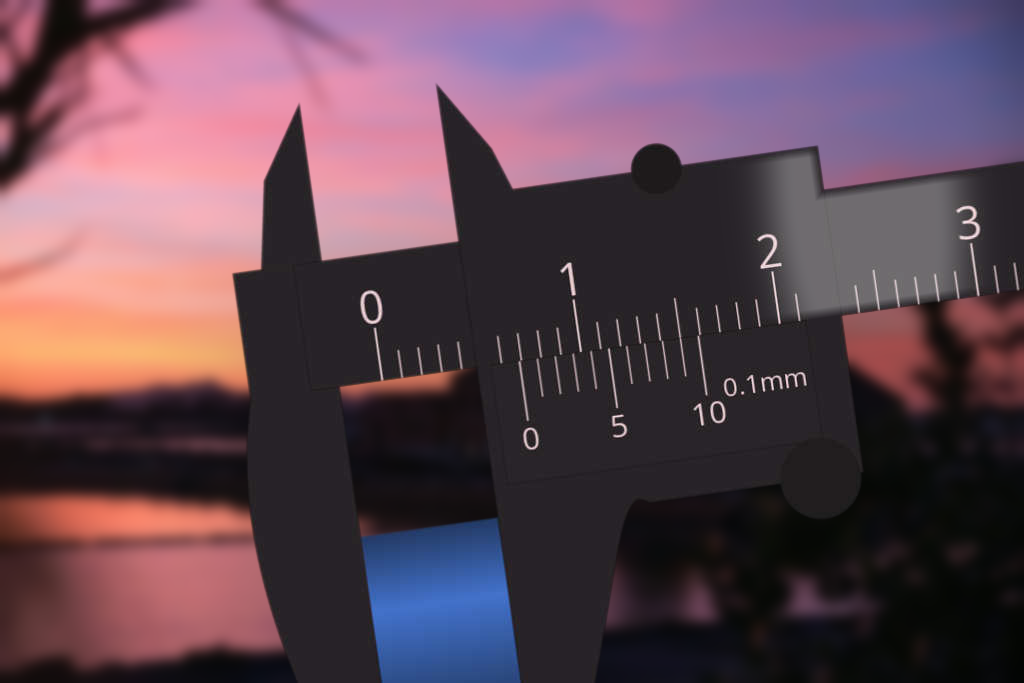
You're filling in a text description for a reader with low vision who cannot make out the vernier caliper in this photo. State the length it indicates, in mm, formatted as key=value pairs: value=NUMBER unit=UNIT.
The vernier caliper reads value=6.9 unit=mm
